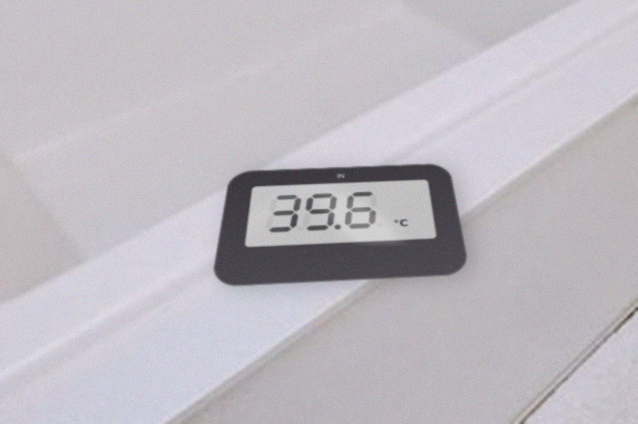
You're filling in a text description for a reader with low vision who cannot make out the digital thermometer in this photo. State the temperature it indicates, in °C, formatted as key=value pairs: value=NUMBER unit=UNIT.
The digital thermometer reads value=39.6 unit=°C
